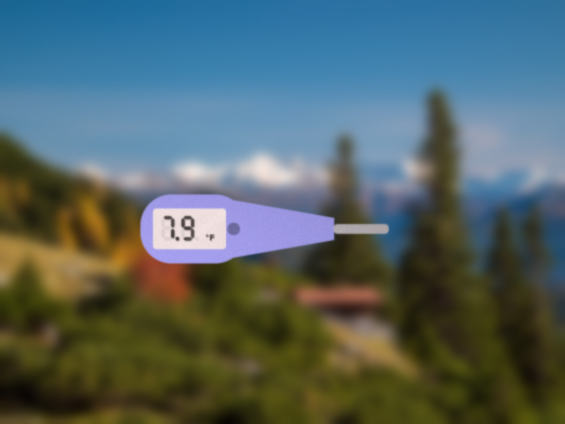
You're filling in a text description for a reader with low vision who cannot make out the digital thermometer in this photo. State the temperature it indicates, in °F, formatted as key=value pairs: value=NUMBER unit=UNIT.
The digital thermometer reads value=7.9 unit=°F
